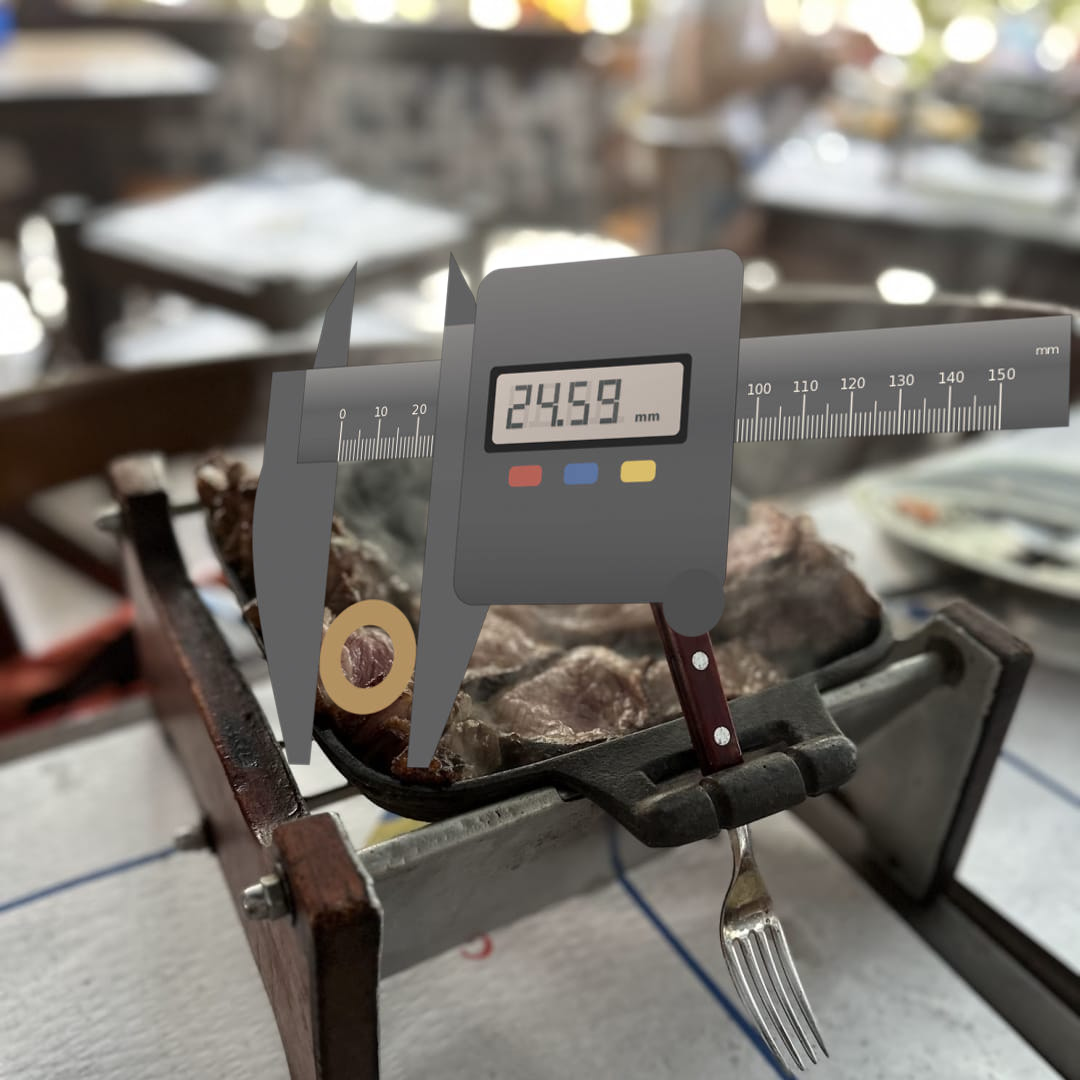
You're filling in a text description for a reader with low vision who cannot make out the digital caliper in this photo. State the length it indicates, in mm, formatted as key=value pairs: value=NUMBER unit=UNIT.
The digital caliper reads value=24.59 unit=mm
